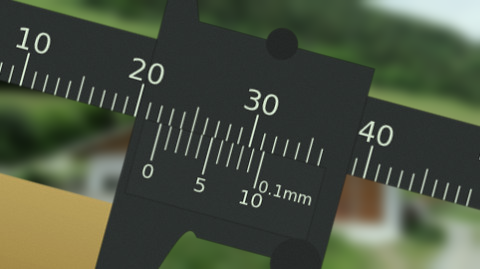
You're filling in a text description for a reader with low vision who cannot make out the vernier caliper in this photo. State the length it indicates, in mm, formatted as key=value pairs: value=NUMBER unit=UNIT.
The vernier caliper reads value=22.3 unit=mm
